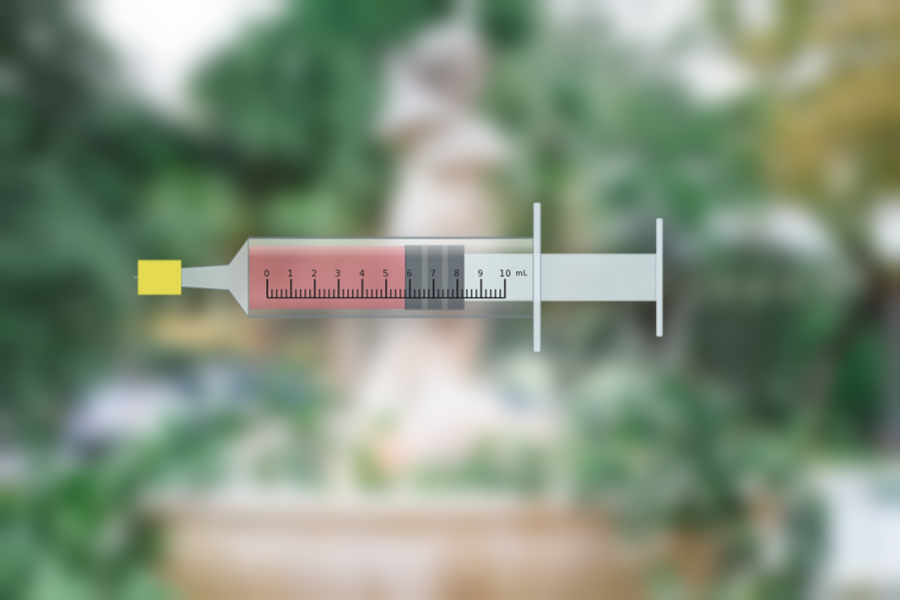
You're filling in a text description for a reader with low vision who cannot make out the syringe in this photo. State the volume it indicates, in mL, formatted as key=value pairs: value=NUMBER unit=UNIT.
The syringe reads value=5.8 unit=mL
